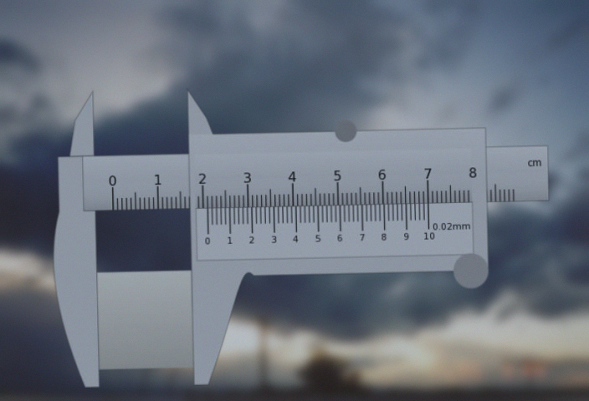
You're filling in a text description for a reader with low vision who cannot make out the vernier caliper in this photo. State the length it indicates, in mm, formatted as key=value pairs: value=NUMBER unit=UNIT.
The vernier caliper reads value=21.0 unit=mm
